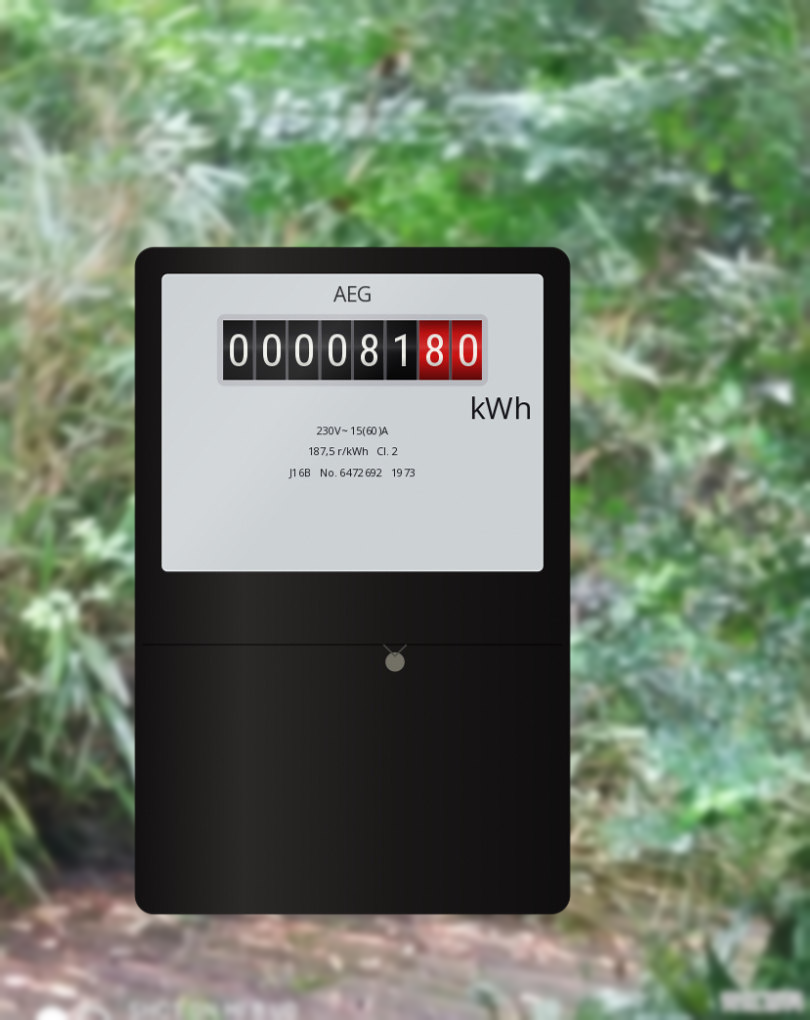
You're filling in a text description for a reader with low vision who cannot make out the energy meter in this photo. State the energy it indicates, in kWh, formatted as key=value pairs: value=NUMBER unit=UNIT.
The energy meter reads value=81.80 unit=kWh
